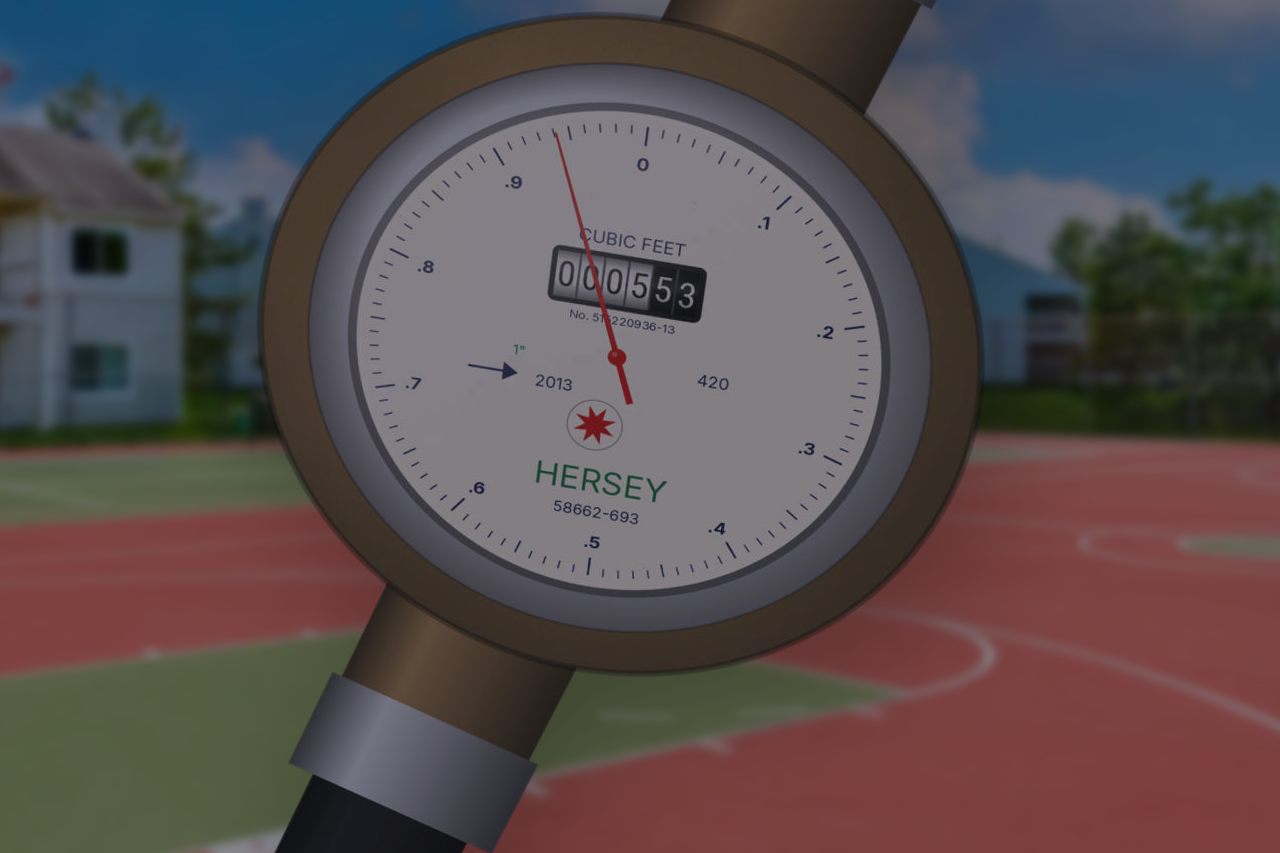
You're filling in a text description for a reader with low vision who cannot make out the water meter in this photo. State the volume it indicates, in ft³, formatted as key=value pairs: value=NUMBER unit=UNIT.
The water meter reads value=552.94 unit=ft³
